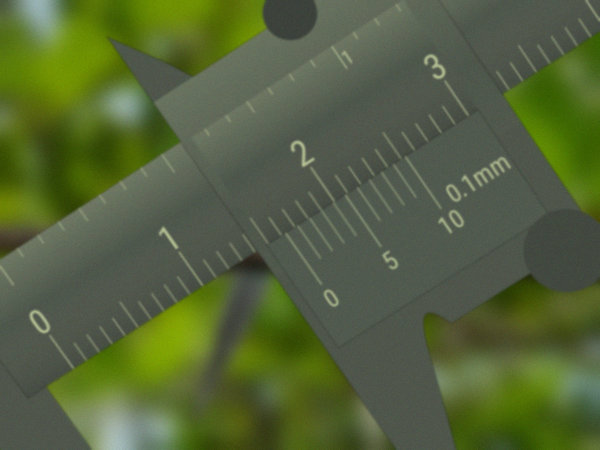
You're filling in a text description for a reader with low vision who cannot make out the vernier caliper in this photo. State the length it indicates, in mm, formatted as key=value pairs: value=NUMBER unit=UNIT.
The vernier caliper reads value=16.3 unit=mm
